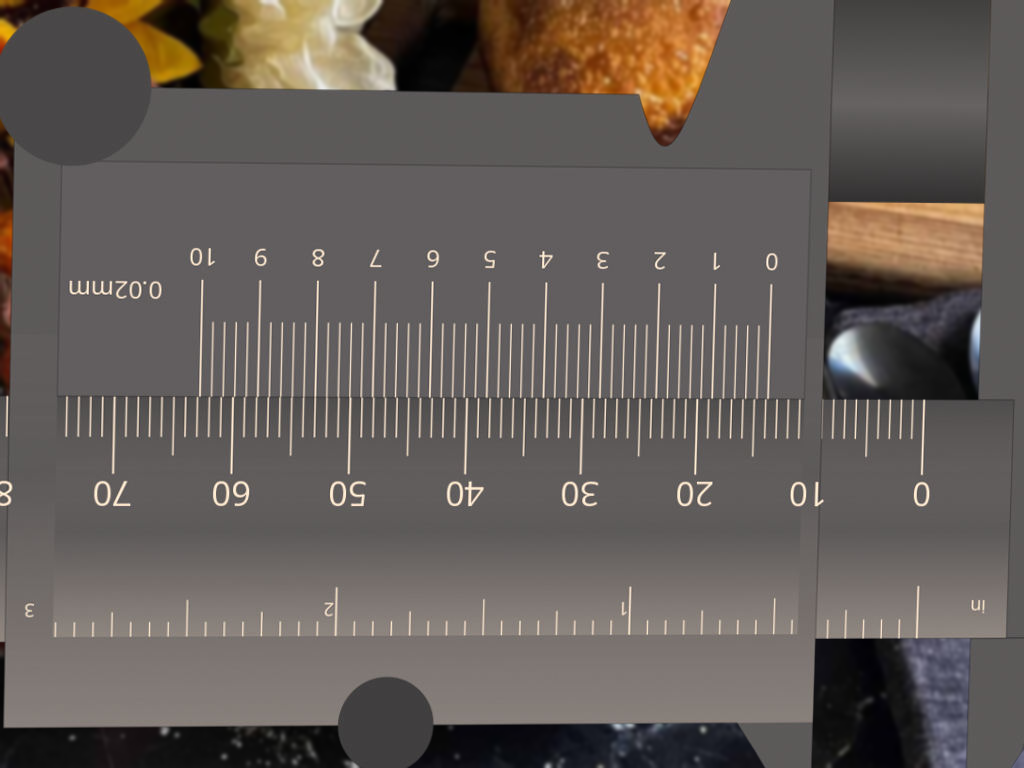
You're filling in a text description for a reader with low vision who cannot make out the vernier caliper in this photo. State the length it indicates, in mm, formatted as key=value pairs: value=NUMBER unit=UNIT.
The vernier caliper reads value=13.8 unit=mm
